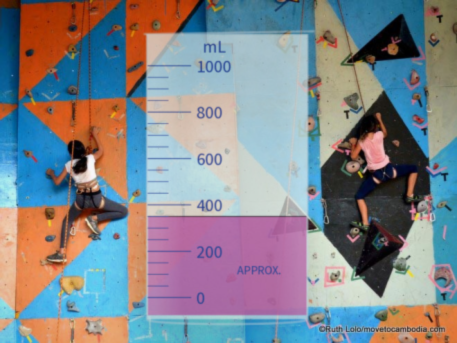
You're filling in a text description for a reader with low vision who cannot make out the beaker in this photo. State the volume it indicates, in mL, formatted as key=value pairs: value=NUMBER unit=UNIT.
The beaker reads value=350 unit=mL
